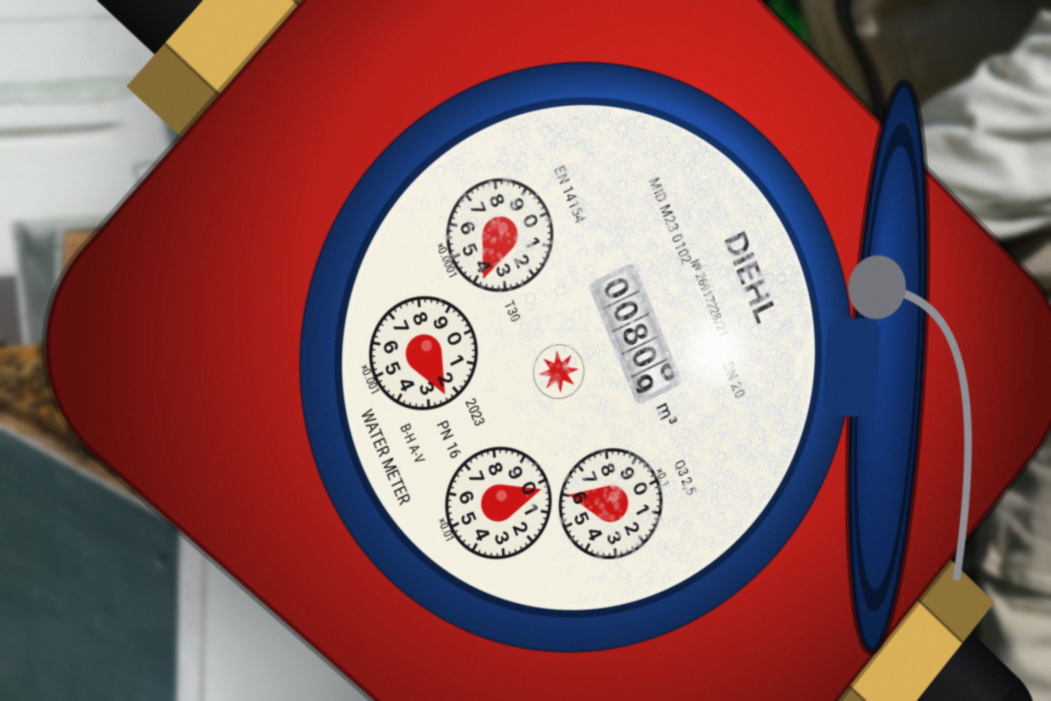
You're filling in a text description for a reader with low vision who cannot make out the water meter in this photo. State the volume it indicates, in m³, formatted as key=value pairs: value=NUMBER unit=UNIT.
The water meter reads value=808.6023 unit=m³
